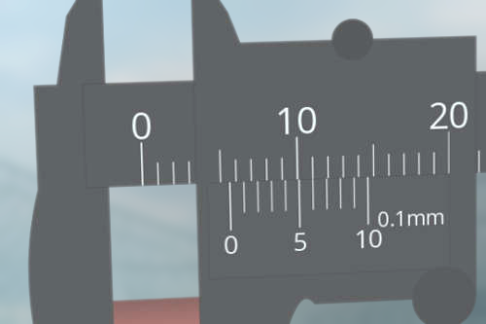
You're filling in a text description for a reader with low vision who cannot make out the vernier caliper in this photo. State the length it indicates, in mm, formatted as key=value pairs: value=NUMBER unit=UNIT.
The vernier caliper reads value=5.6 unit=mm
